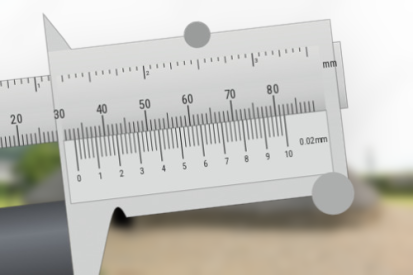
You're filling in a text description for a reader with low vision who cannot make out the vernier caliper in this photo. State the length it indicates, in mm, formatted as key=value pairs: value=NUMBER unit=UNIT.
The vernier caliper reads value=33.0 unit=mm
